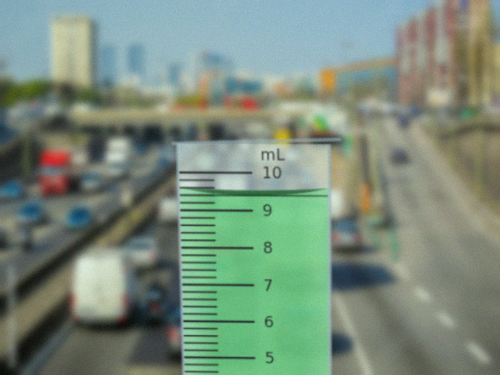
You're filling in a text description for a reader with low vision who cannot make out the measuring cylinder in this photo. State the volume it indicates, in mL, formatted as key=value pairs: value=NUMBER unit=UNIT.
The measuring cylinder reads value=9.4 unit=mL
